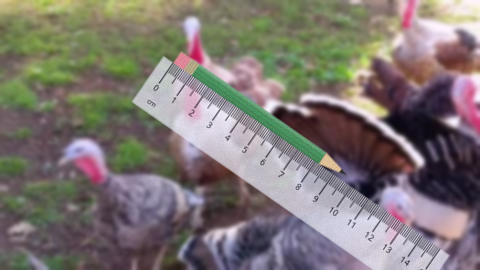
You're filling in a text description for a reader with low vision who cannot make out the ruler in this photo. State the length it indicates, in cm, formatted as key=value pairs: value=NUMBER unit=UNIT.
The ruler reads value=9.5 unit=cm
